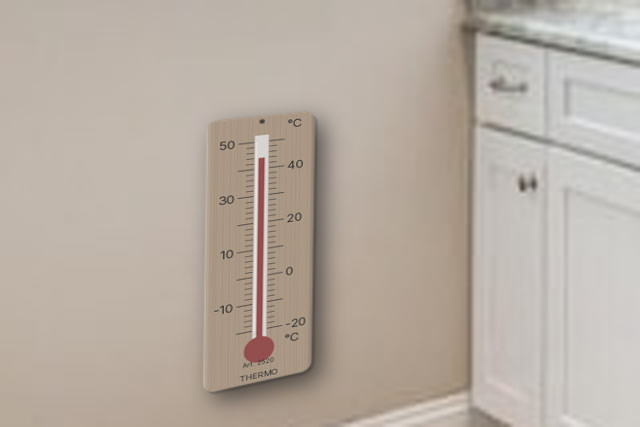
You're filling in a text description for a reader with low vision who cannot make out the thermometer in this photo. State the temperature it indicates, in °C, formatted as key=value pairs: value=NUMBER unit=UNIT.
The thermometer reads value=44 unit=°C
